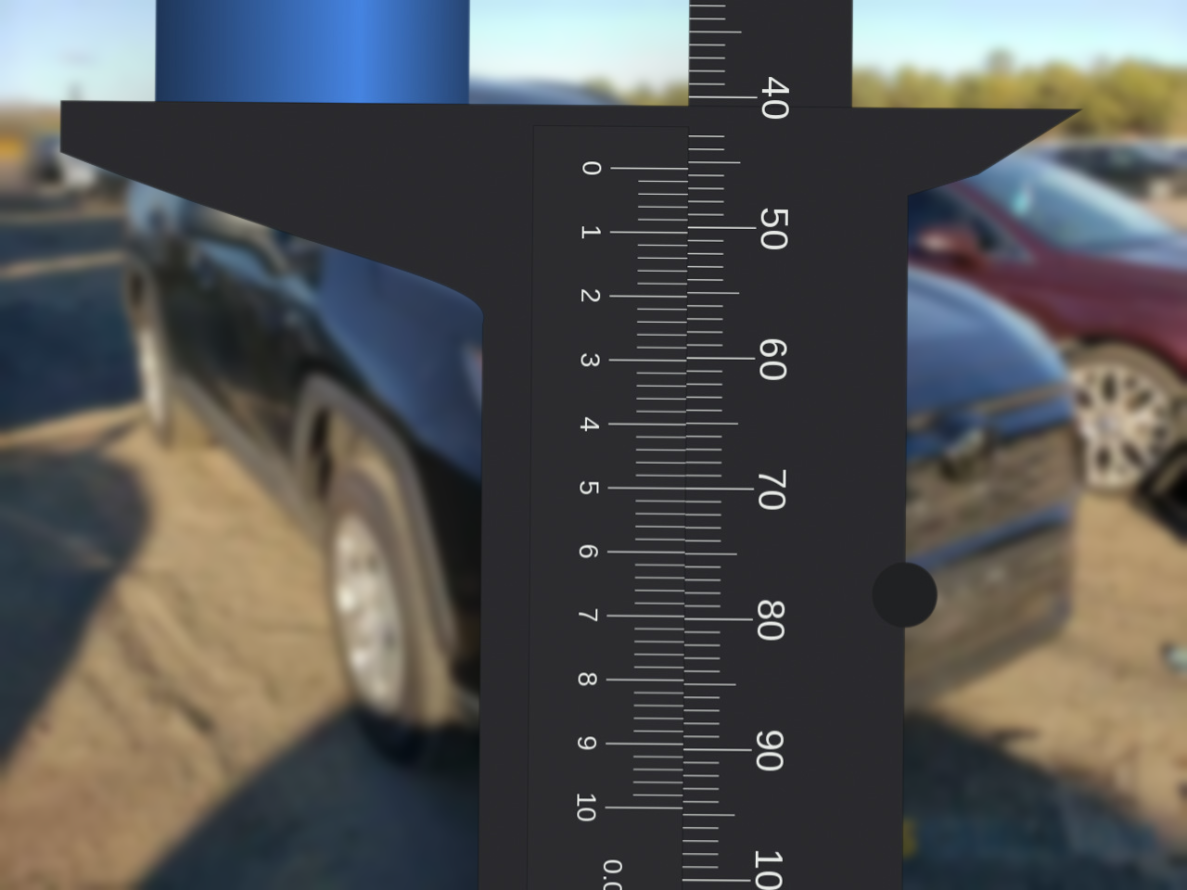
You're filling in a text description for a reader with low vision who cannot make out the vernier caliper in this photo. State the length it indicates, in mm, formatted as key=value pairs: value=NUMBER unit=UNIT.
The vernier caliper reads value=45.5 unit=mm
